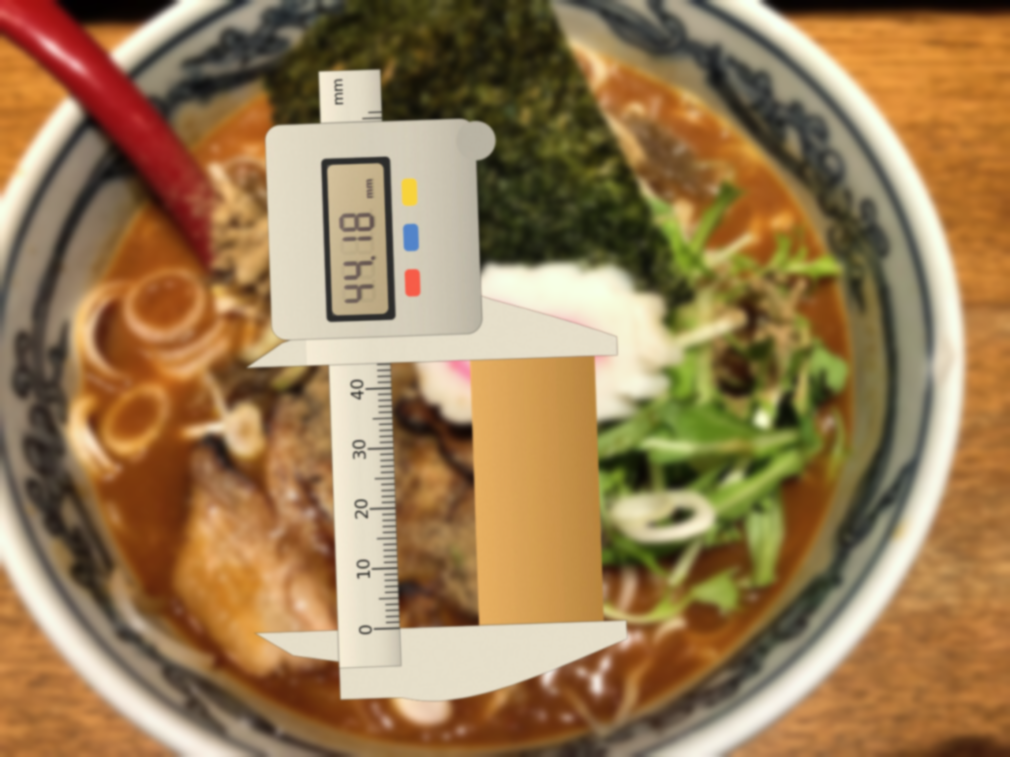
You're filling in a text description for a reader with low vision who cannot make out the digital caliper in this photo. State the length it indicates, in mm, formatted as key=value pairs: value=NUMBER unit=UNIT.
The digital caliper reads value=44.18 unit=mm
